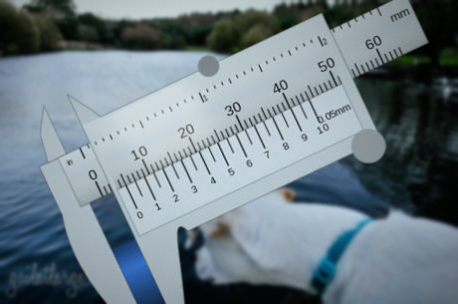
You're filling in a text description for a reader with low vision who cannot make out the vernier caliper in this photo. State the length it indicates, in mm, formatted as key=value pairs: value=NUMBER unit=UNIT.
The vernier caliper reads value=5.0 unit=mm
